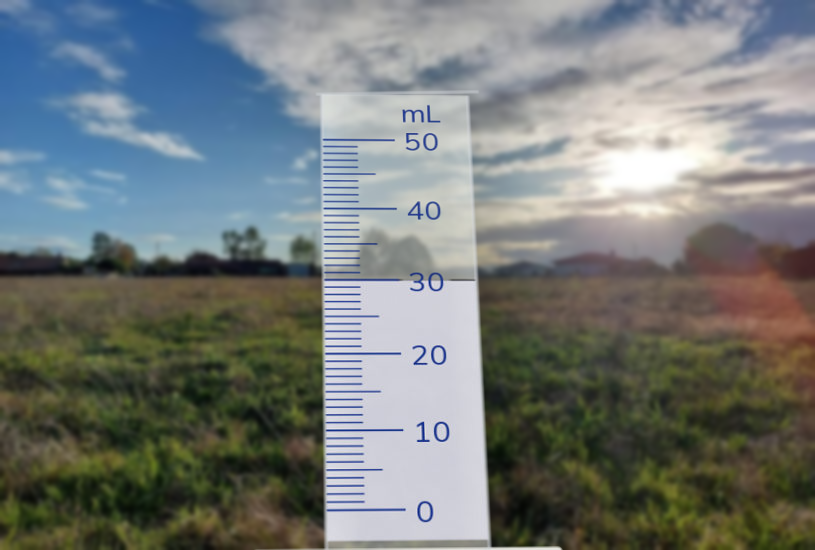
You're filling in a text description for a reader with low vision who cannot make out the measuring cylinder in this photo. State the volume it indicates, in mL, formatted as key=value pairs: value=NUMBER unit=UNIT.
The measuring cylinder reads value=30 unit=mL
